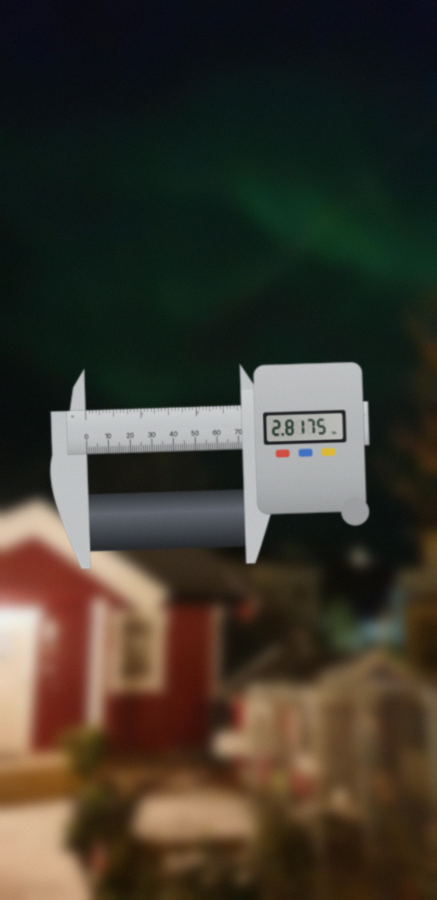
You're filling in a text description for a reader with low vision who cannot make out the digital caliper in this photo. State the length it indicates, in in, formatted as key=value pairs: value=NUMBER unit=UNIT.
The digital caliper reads value=2.8175 unit=in
